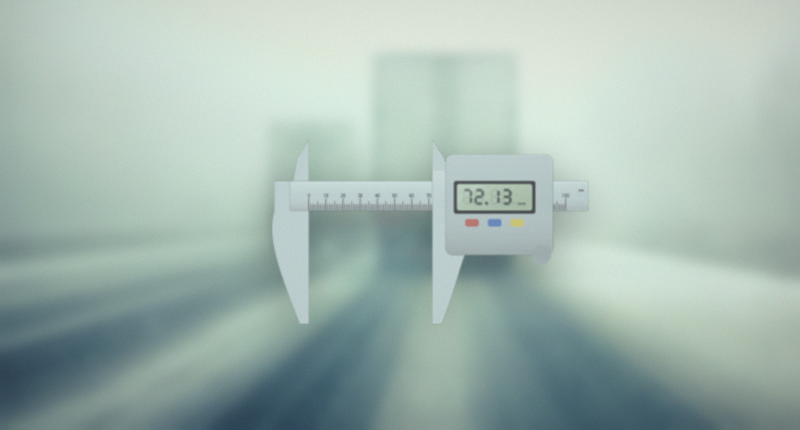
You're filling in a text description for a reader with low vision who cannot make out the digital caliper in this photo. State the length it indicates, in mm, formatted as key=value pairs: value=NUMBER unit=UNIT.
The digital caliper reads value=72.13 unit=mm
